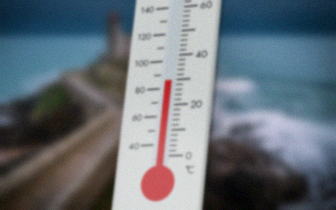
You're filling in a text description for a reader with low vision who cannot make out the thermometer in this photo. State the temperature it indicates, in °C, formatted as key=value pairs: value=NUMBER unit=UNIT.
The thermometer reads value=30 unit=°C
